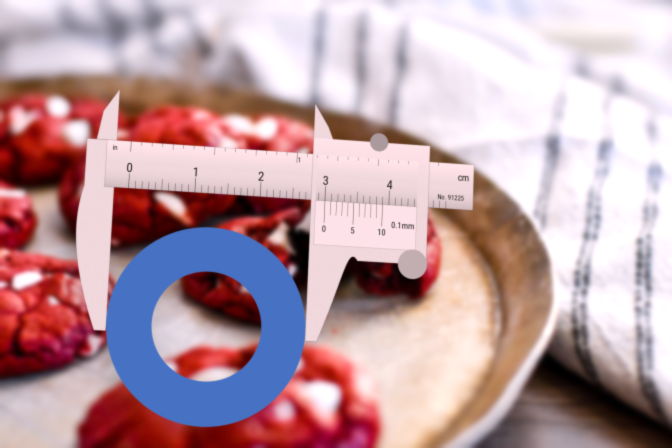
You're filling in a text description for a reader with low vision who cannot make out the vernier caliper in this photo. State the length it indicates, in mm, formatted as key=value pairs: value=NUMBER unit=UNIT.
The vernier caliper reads value=30.0 unit=mm
